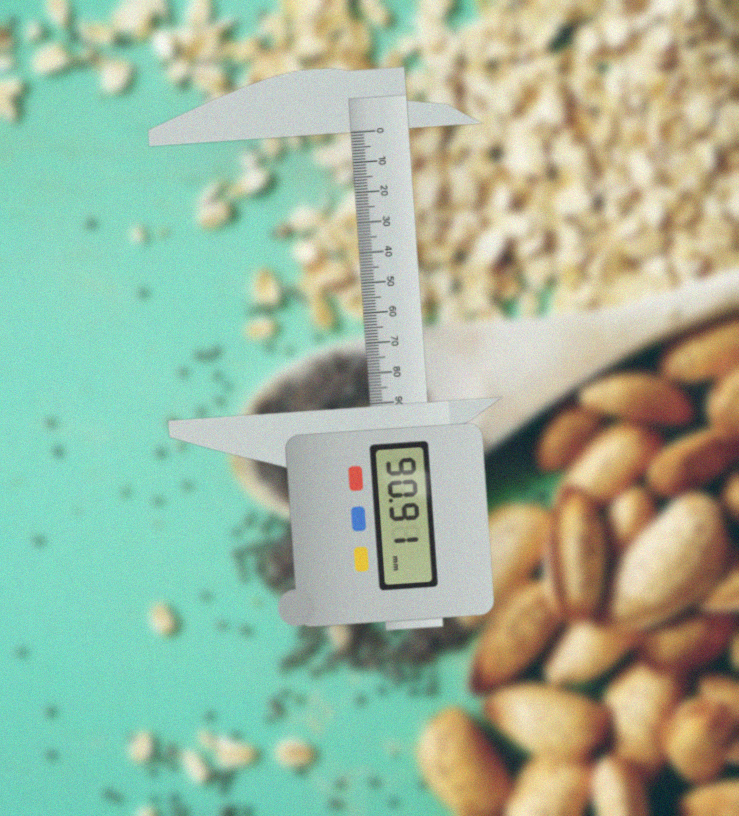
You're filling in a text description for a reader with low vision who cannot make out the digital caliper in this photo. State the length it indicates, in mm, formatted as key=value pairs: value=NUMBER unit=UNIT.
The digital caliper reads value=90.91 unit=mm
